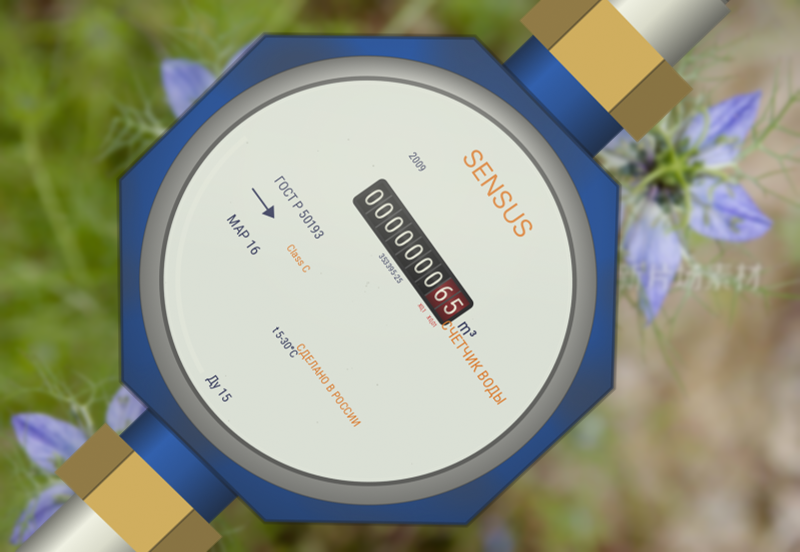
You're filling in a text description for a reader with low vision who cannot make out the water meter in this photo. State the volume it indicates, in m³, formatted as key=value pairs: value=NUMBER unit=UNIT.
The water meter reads value=0.65 unit=m³
